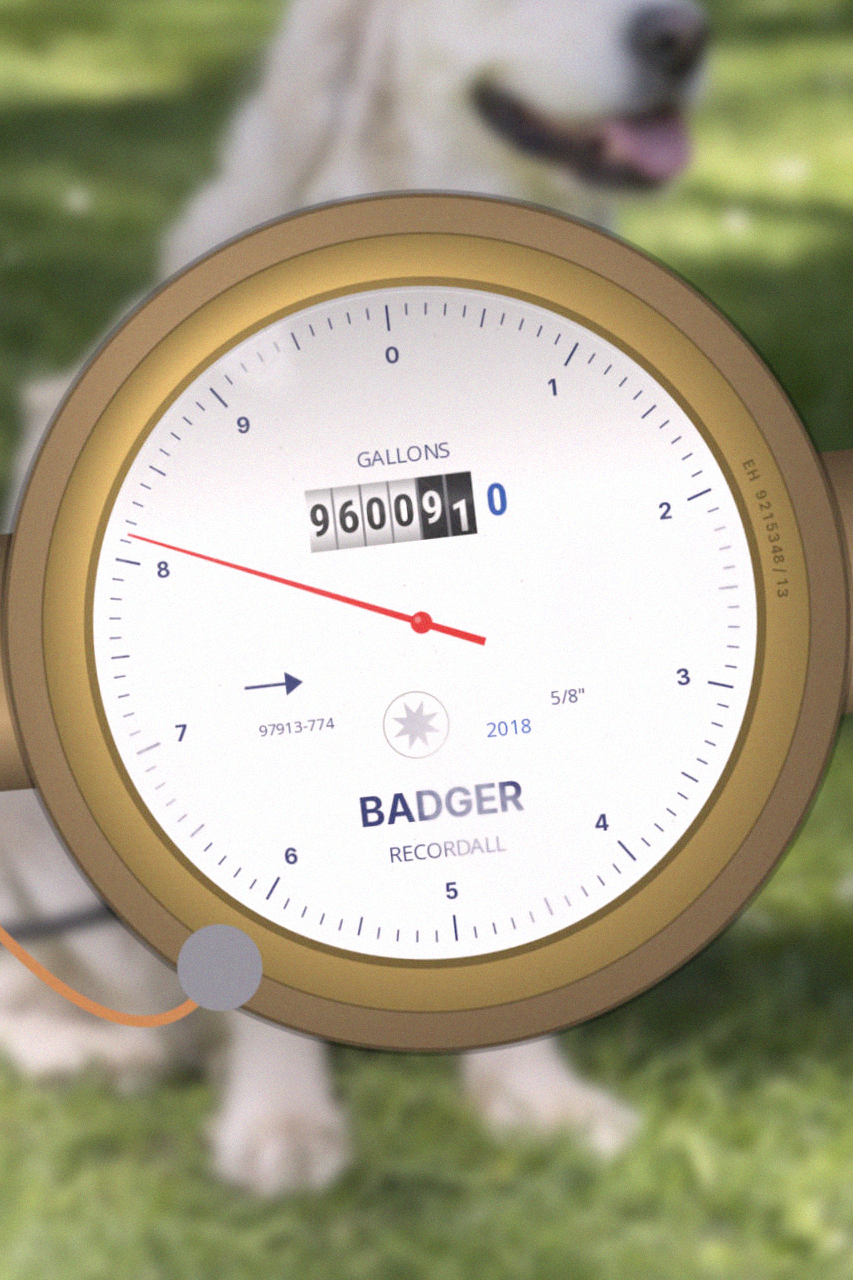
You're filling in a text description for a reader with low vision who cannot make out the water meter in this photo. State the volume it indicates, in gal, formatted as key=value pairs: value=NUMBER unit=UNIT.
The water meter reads value=9600908.1 unit=gal
